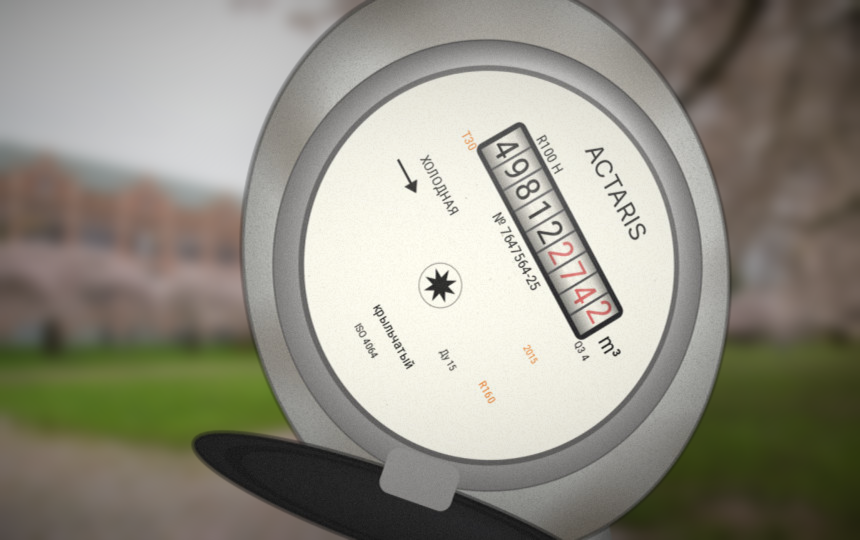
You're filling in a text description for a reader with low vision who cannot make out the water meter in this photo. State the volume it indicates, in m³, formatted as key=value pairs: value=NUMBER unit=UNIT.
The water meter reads value=49812.2742 unit=m³
